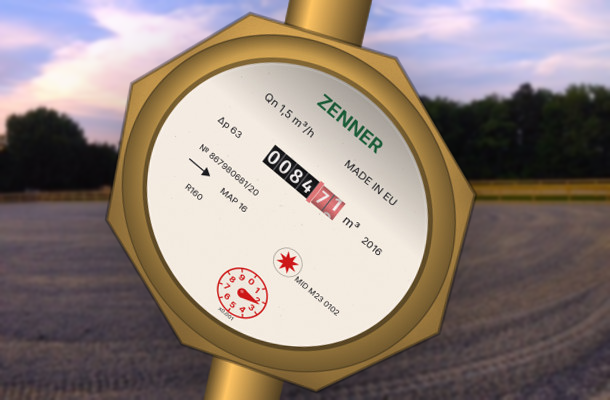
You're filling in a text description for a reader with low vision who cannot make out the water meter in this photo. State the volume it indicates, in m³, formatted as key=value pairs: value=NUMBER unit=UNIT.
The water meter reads value=84.712 unit=m³
